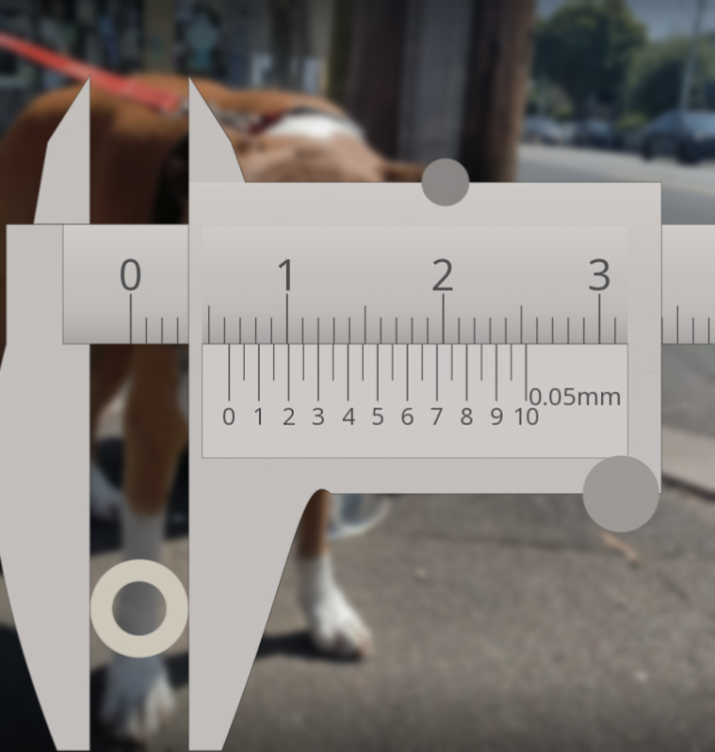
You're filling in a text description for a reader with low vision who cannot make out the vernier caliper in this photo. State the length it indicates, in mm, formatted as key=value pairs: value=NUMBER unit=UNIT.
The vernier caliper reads value=6.3 unit=mm
